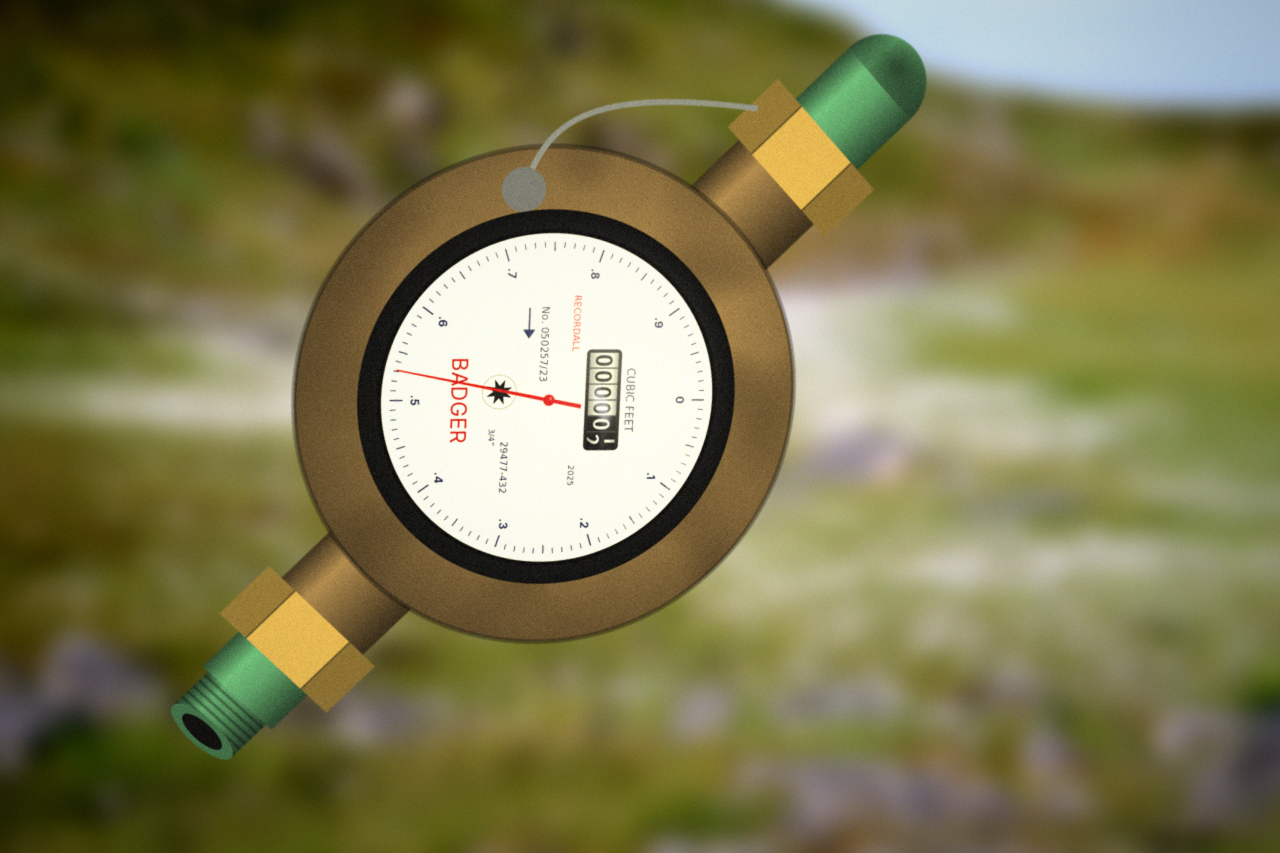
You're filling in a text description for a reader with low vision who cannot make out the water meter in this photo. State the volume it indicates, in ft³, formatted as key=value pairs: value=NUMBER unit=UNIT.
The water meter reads value=1.53 unit=ft³
